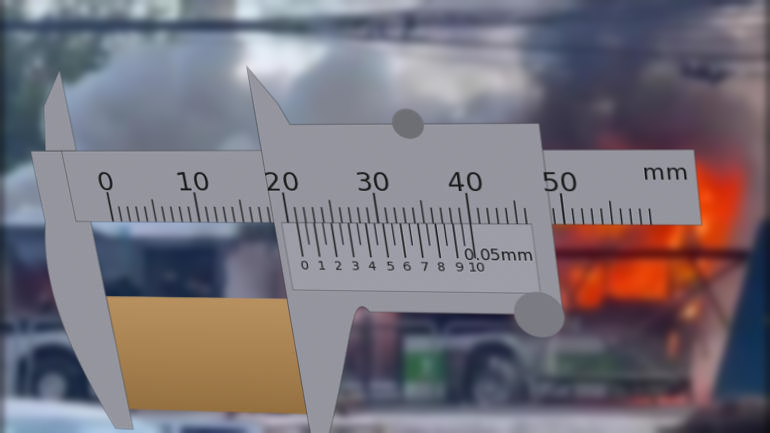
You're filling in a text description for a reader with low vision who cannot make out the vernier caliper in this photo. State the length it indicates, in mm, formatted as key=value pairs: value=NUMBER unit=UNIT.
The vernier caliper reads value=21.0 unit=mm
